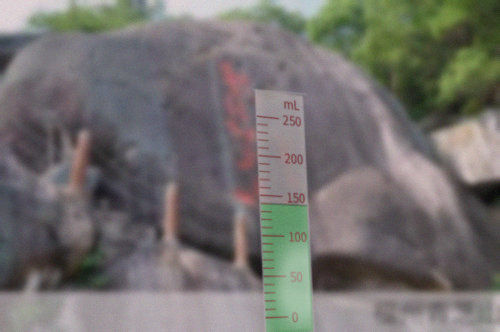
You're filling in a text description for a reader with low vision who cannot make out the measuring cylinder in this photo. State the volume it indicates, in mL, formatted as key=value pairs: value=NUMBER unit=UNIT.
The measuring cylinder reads value=140 unit=mL
